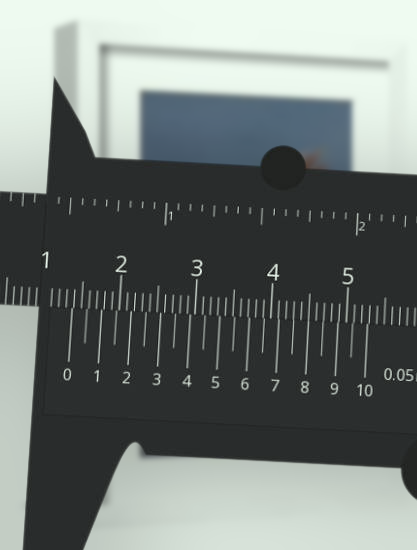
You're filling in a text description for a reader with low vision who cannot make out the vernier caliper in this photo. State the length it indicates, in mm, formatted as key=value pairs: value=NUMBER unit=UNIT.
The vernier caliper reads value=13.8 unit=mm
